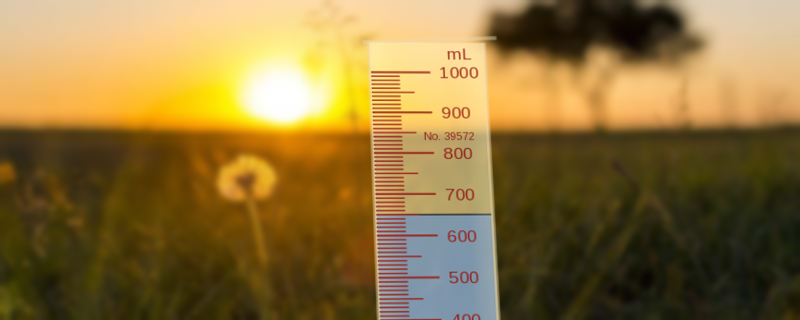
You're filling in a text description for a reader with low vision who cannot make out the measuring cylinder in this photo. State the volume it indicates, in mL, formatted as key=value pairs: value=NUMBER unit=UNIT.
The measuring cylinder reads value=650 unit=mL
